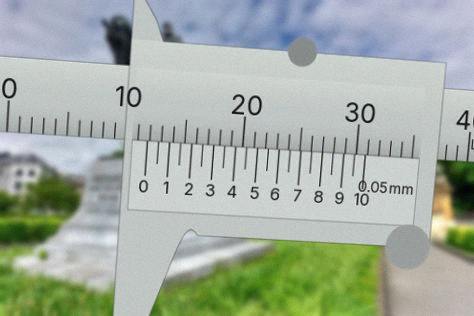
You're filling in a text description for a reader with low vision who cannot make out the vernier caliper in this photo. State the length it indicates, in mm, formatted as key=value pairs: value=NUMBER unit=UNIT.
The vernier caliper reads value=11.8 unit=mm
